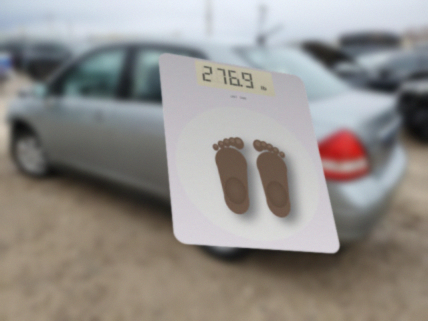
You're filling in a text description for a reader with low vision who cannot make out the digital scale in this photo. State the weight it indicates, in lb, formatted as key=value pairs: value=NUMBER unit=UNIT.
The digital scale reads value=276.9 unit=lb
